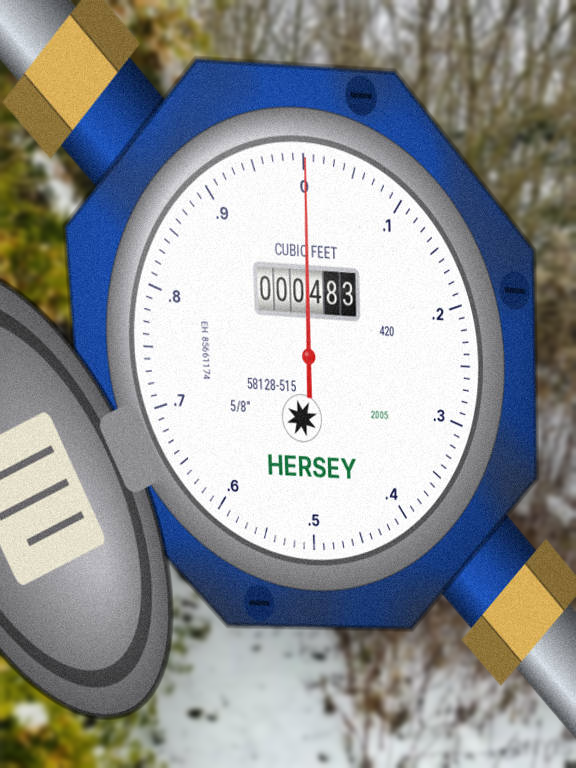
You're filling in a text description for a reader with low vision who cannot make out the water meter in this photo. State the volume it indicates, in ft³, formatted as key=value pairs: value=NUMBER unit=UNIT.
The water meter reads value=483.00 unit=ft³
